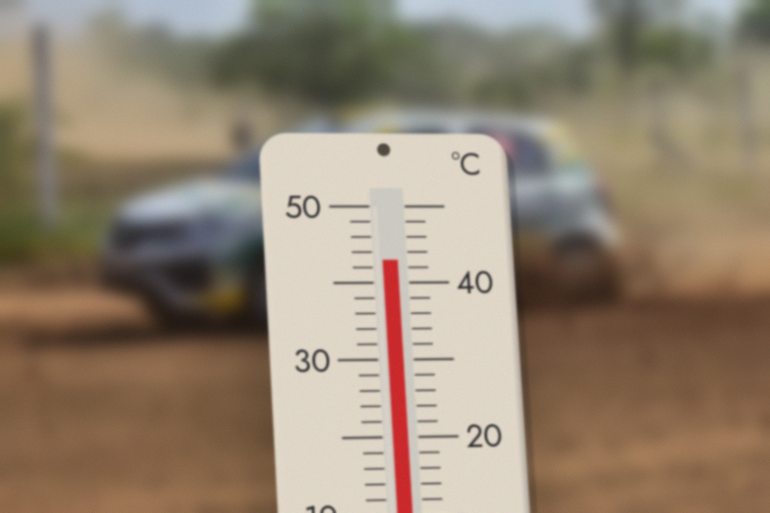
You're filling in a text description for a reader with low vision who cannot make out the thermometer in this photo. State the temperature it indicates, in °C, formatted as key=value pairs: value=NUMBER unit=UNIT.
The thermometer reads value=43 unit=°C
